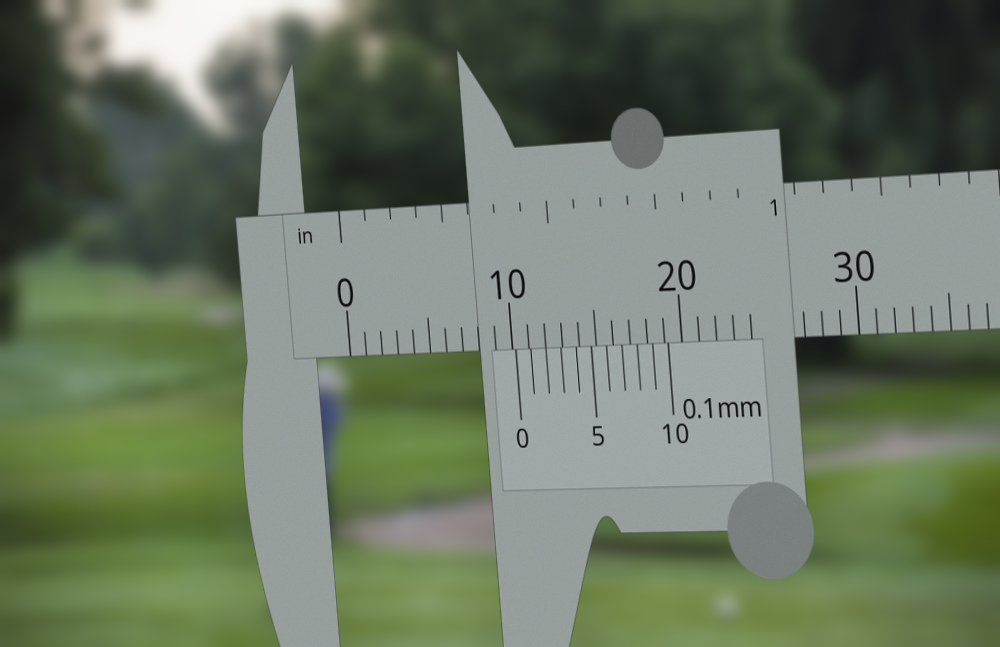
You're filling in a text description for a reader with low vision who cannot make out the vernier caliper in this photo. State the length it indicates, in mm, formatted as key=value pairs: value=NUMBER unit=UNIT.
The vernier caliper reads value=10.2 unit=mm
